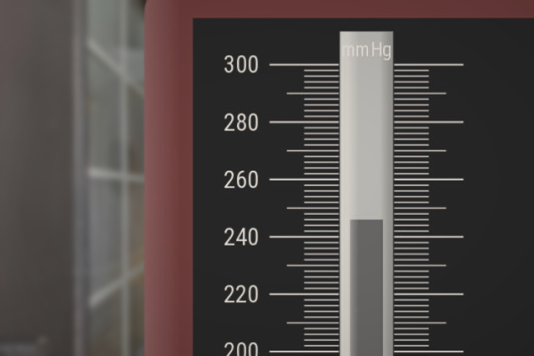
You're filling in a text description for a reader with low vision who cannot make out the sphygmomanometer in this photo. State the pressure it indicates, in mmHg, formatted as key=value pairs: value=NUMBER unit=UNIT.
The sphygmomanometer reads value=246 unit=mmHg
